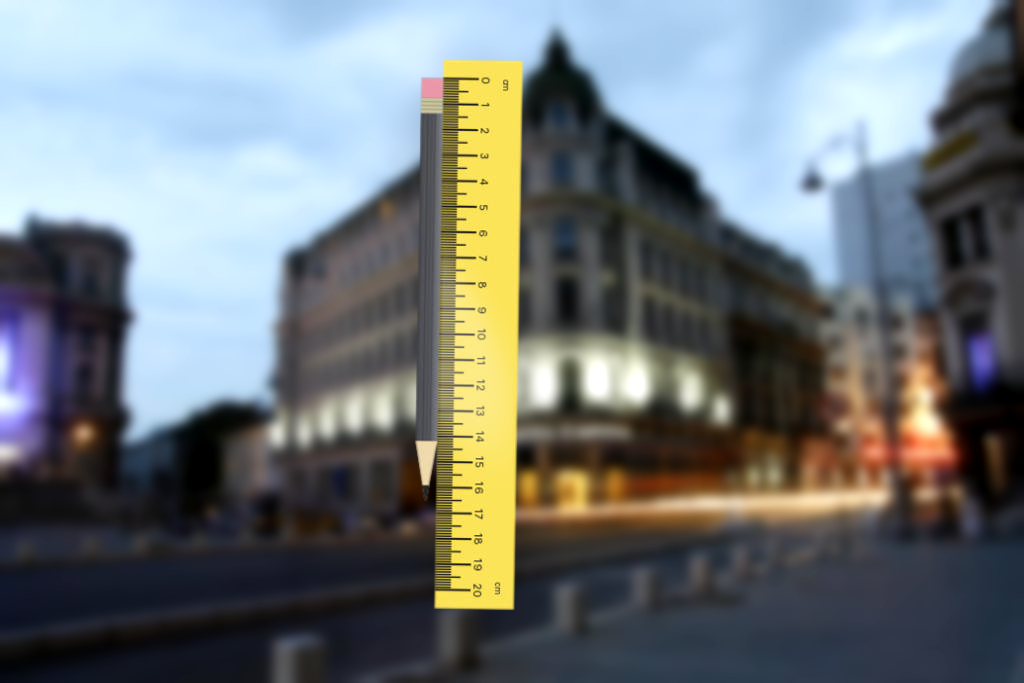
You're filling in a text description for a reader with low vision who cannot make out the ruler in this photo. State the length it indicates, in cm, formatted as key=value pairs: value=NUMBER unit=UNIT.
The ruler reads value=16.5 unit=cm
